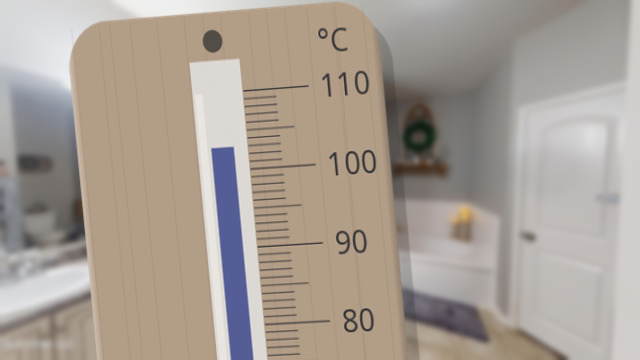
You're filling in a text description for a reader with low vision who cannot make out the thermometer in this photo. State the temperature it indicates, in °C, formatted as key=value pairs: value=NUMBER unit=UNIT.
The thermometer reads value=103 unit=°C
